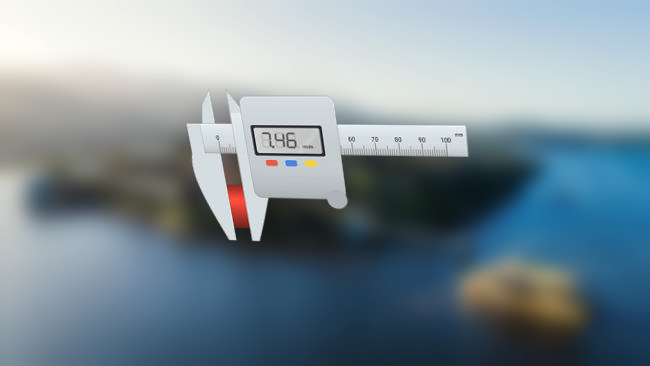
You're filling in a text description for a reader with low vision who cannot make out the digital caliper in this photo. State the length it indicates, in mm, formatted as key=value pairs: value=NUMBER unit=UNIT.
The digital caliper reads value=7.46 unit=mm
